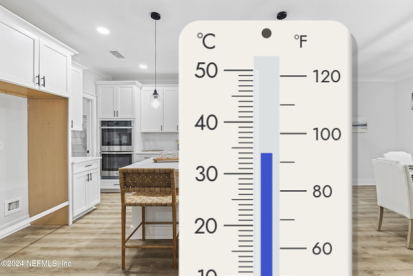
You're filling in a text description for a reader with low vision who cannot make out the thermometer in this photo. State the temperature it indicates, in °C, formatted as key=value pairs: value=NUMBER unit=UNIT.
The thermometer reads value=34 unit=°C
